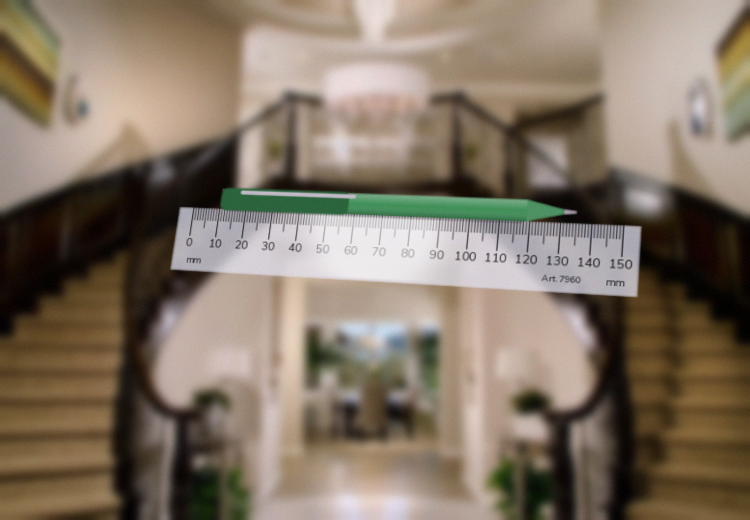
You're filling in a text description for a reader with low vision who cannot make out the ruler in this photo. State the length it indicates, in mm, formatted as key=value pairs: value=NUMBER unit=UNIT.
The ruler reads value=125 unit=mm
